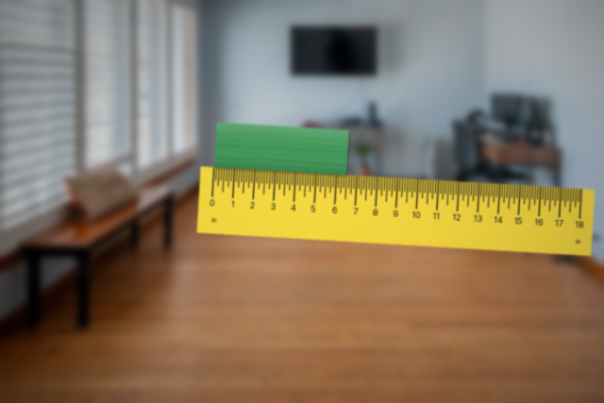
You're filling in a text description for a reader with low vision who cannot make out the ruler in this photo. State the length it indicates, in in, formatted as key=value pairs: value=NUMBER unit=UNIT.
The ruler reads value=6.5 unit=in
